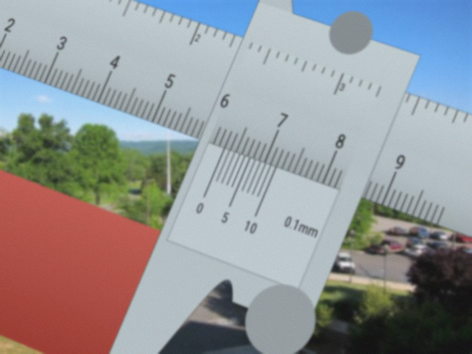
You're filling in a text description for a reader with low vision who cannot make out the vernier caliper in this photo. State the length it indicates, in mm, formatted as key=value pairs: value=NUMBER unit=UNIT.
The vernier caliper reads value=63.0 unit=mm
